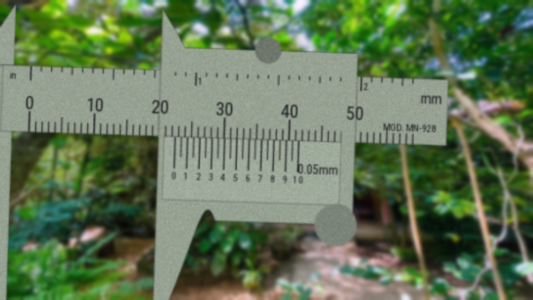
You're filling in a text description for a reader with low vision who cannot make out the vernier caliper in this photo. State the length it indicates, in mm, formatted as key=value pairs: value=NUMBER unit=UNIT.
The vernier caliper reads value=22.5 unit=mm
